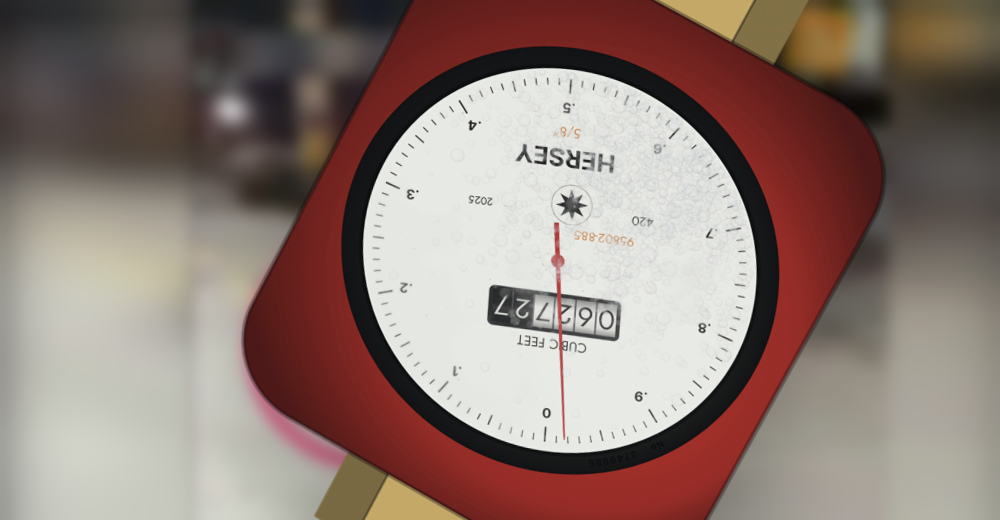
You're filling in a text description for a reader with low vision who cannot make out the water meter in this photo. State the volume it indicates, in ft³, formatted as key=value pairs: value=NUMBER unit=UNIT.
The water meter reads value=62726.98 unit=ft³
